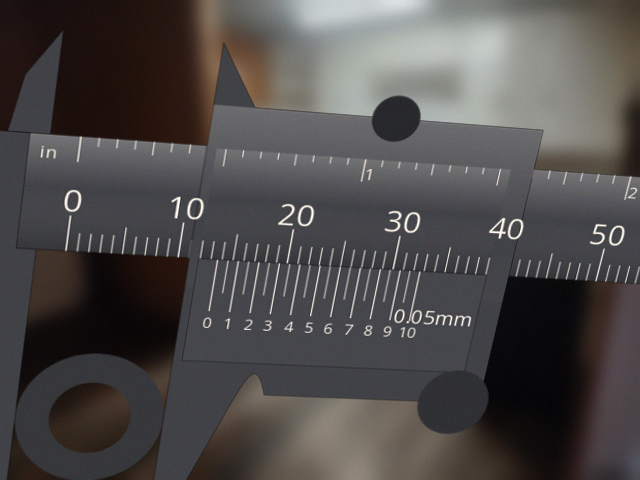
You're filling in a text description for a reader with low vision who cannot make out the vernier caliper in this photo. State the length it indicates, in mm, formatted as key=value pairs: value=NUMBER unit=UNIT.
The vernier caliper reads value=13.6 unit=mm
